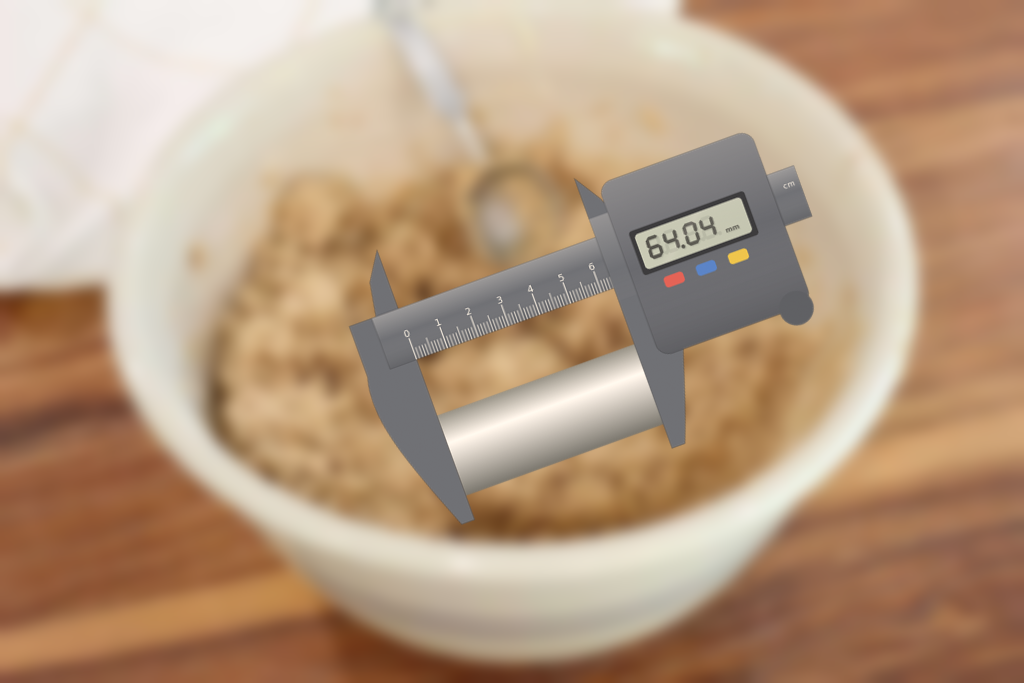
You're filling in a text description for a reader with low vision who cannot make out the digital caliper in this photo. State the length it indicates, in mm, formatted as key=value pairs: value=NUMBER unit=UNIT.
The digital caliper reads value=64.04 unit=mm
